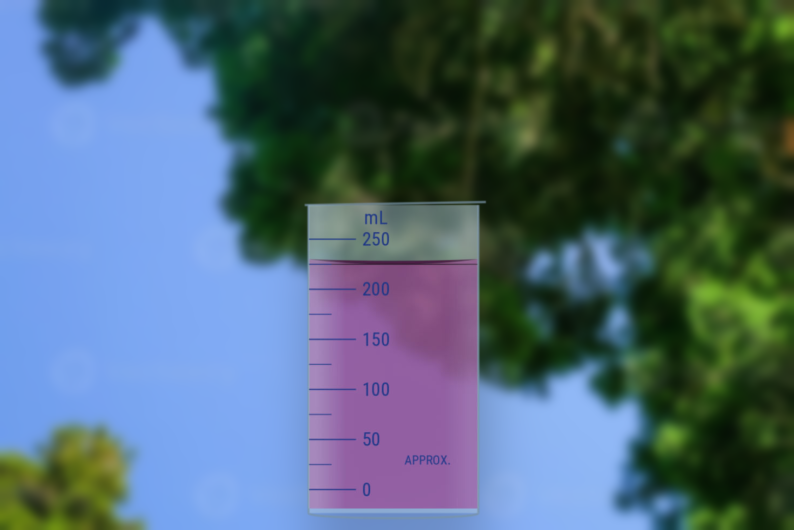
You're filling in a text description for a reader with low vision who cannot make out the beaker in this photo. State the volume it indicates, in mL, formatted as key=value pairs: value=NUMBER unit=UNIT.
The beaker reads value=225 unit=mL
